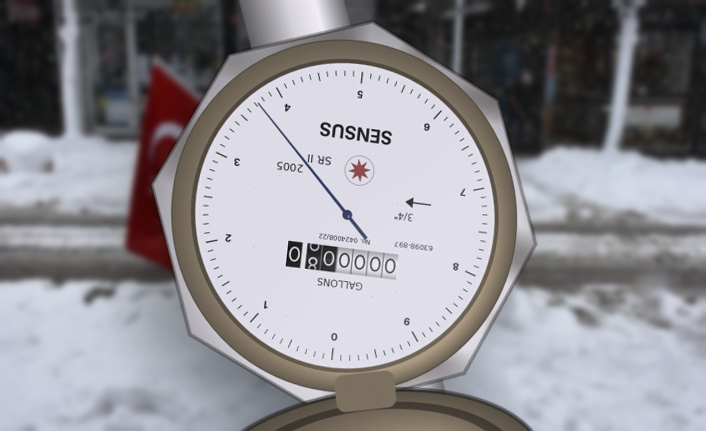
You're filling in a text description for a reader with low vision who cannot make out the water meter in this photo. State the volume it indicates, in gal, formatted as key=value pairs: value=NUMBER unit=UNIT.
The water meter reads value=83.7 unit=gal
